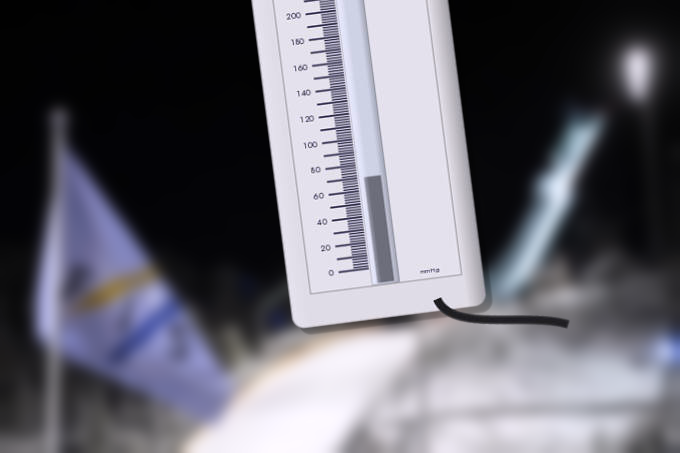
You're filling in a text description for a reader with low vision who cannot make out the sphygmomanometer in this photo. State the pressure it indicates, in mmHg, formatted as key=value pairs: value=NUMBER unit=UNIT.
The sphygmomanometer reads value=70 unit=mmHg
